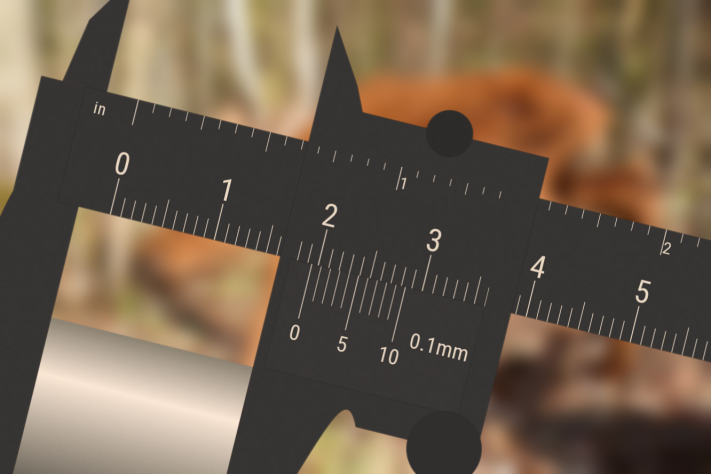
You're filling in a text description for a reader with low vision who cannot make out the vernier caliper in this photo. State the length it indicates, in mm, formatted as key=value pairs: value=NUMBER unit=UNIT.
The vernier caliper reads value=19.4 unit=mm
